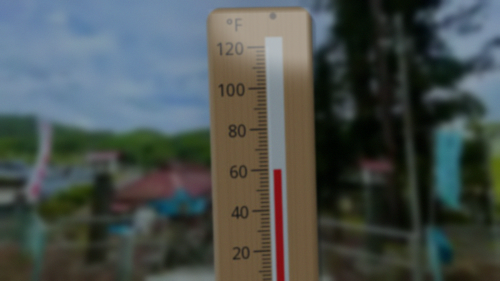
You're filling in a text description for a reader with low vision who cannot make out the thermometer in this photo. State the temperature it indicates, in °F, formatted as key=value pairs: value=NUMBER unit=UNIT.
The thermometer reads value=60 unit=°F
